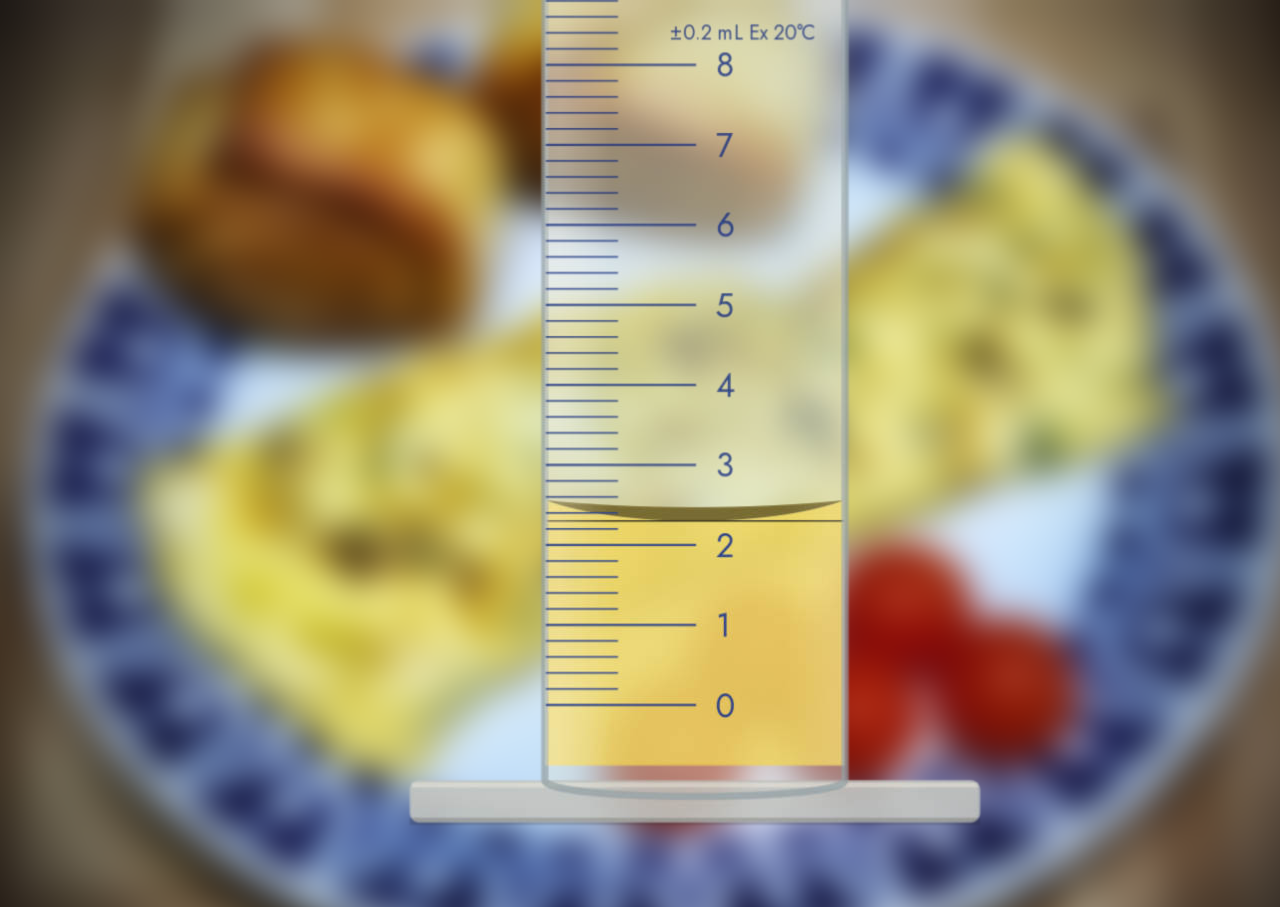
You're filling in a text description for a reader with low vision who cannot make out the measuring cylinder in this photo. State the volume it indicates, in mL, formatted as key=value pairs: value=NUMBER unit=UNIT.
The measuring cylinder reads value=2.3 unit=mL
